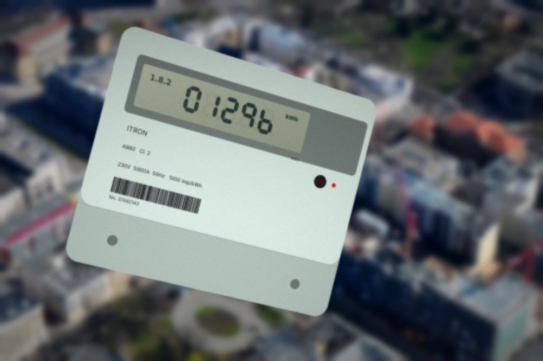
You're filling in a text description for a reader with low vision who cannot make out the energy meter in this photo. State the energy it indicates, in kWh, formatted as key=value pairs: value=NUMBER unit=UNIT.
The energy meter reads value=1296 unit=kWh
